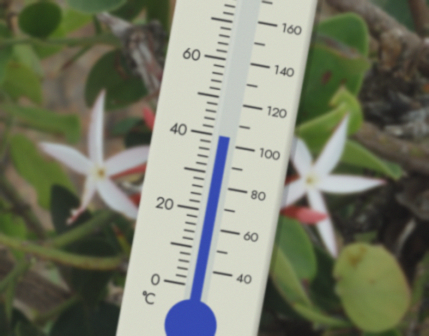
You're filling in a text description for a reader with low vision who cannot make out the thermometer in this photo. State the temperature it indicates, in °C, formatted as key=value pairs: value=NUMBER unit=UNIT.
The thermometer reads value=40 unit=°C
